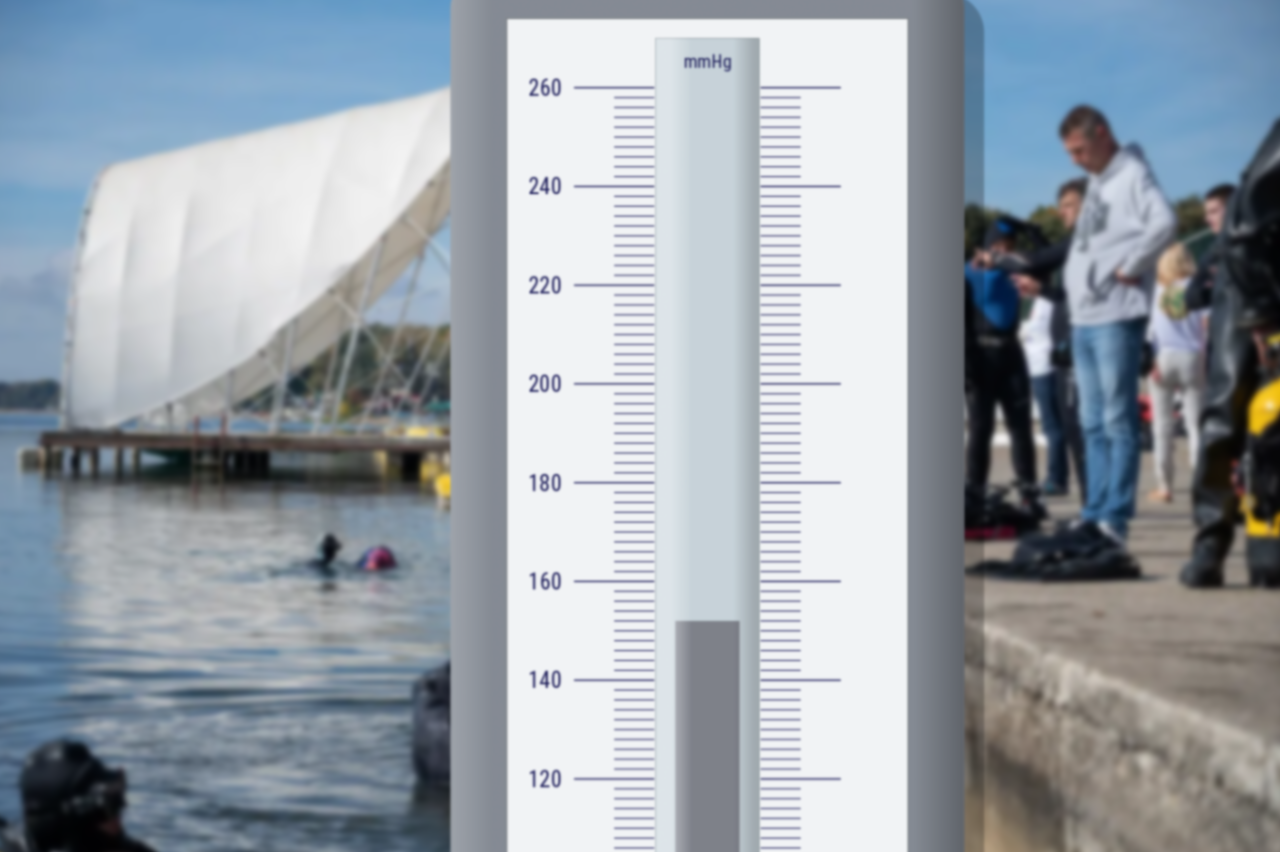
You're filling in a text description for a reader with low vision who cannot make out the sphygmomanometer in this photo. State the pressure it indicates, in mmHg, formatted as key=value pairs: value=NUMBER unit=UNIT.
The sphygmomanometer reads value=152 unit=mmHg
